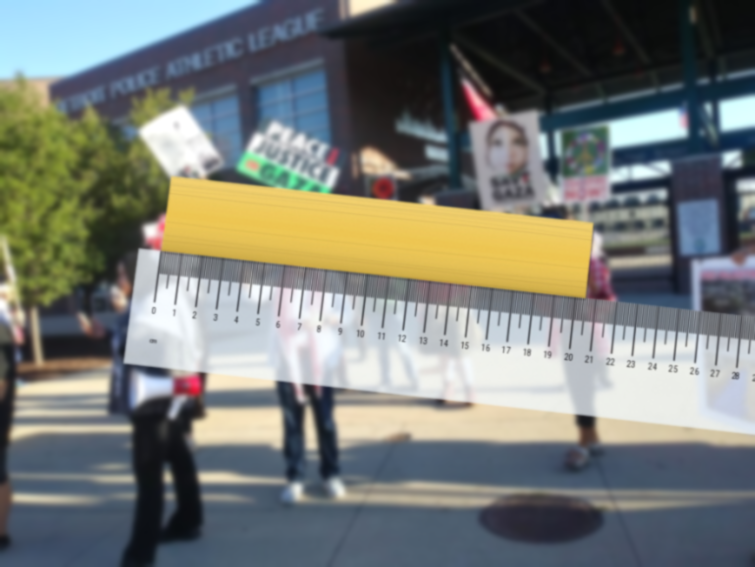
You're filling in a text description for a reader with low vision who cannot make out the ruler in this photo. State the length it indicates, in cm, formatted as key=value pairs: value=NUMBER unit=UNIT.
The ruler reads value=20.5 unit=cm
